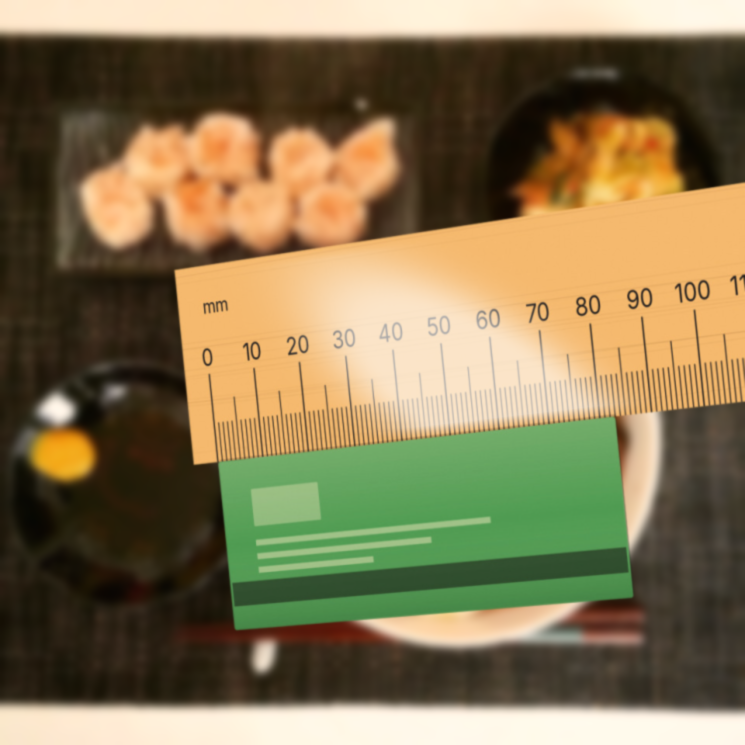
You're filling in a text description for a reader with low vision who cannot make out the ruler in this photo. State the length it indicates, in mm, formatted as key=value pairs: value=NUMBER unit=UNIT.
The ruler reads value=83 unit=mm
